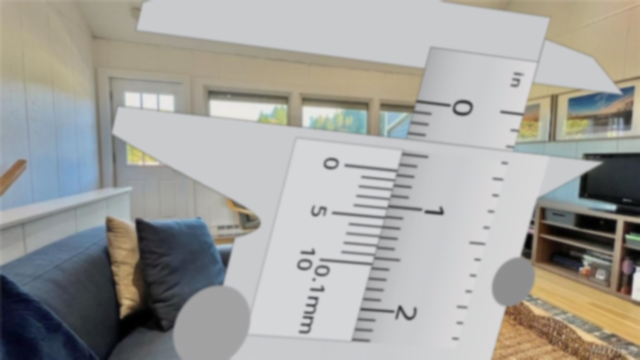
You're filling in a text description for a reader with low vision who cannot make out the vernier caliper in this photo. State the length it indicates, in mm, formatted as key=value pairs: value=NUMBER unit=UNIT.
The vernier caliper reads value=6.6 unit=mm
